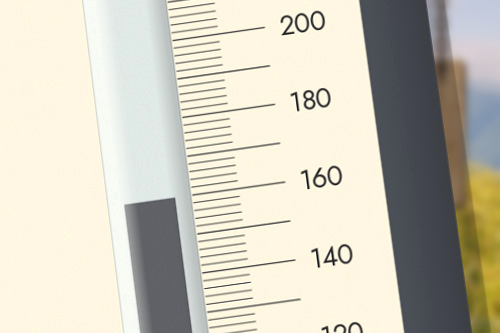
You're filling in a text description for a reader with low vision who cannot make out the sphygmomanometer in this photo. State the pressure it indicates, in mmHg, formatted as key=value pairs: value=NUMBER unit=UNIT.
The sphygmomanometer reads value=160 unit=mmHg
